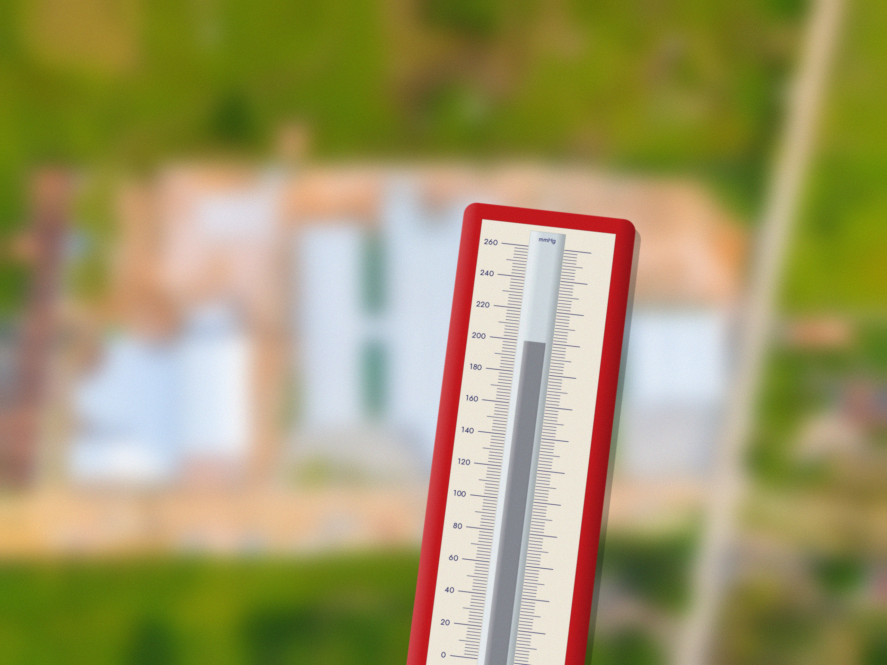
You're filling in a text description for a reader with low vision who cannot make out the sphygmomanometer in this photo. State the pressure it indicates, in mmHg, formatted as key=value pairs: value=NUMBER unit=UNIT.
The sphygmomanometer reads value=200 unit=mmHg
